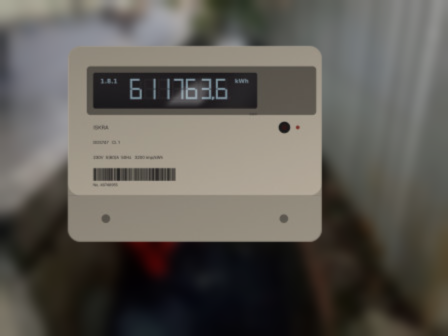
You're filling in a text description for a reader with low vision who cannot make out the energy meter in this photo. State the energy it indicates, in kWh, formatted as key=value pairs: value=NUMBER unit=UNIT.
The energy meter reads value=611763.6 unit=kWh
